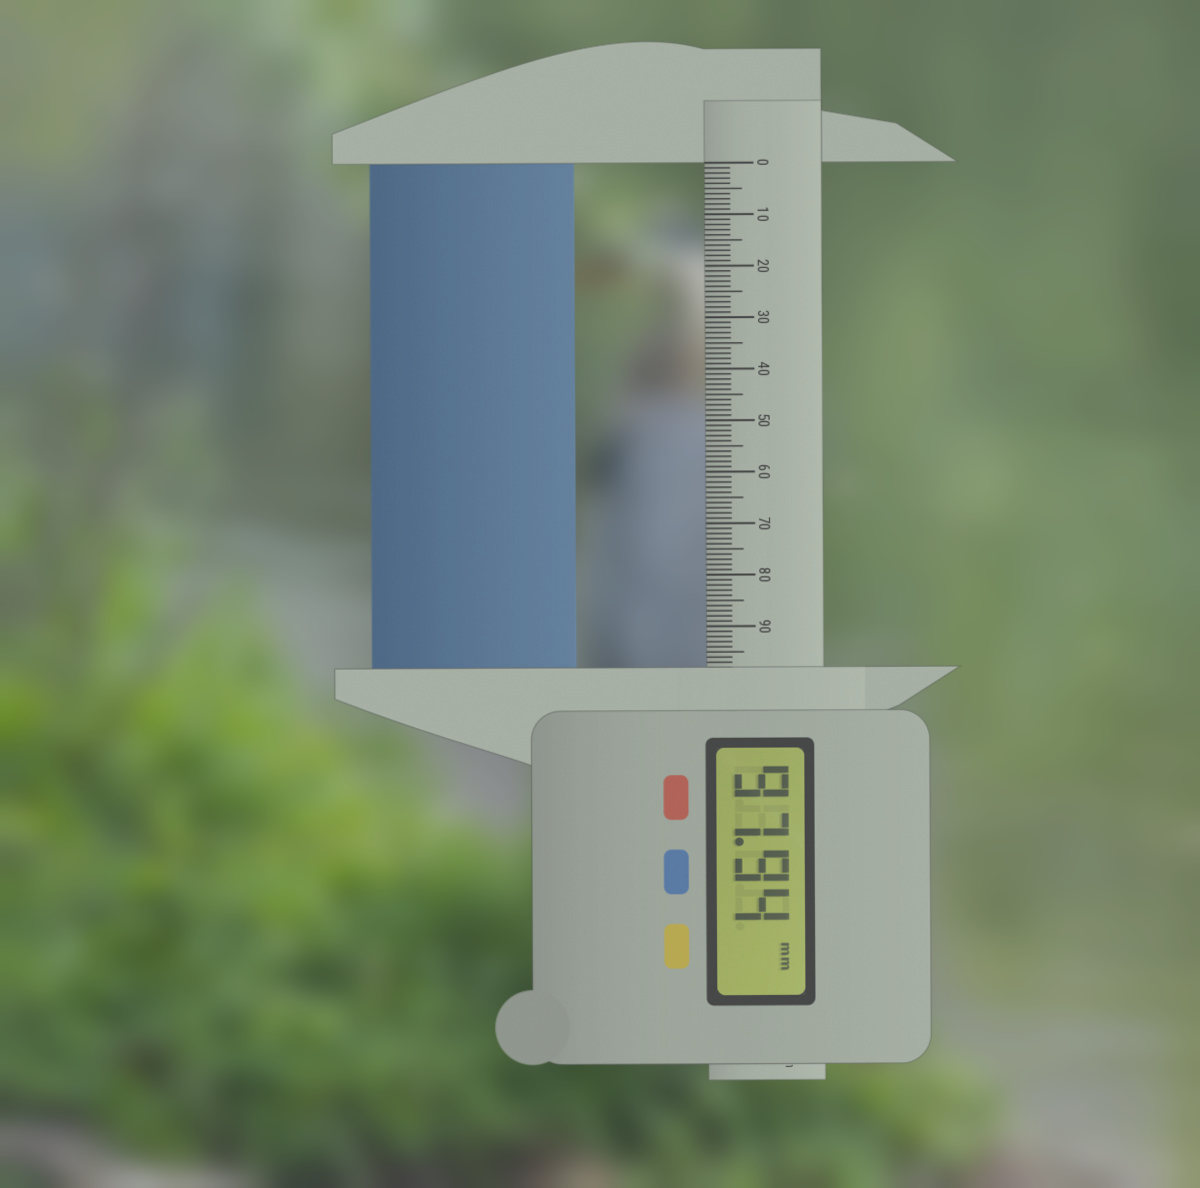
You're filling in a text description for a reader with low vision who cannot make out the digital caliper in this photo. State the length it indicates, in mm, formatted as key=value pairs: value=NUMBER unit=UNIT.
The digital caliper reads value=97.94 unit=mm
